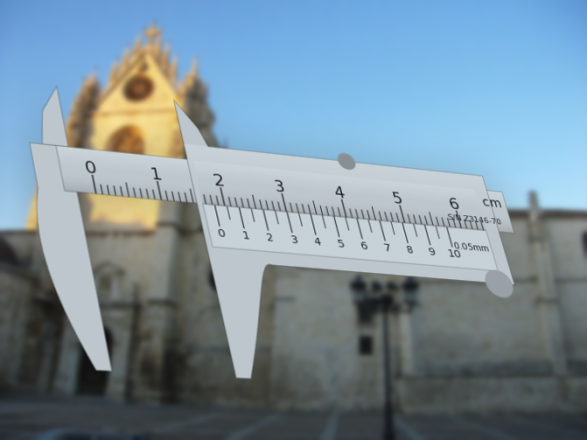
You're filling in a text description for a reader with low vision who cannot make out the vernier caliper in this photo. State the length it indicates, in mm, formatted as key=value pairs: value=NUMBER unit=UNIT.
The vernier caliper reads value=18.4 unit=mm
